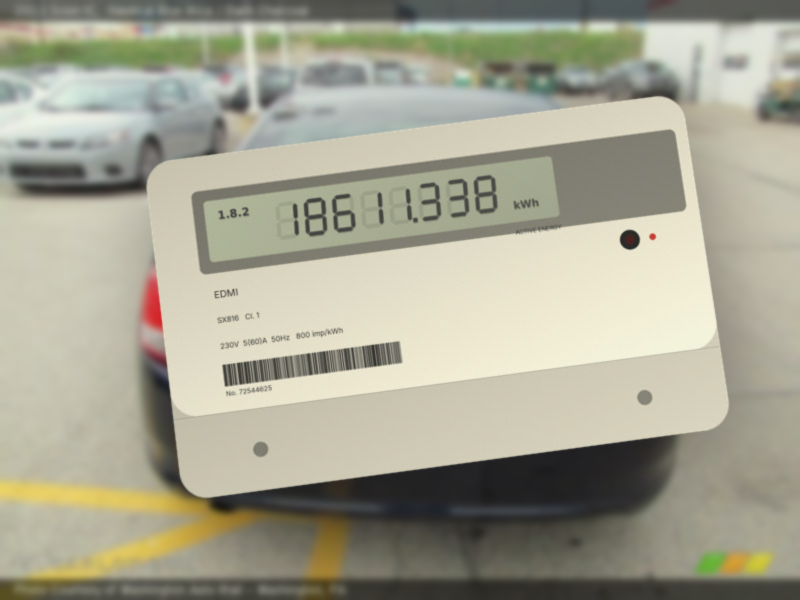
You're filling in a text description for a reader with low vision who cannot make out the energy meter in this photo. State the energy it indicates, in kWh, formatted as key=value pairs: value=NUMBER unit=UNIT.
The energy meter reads value=18611.338 unit=kWh
